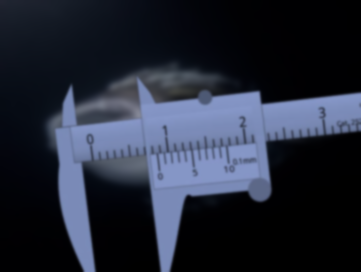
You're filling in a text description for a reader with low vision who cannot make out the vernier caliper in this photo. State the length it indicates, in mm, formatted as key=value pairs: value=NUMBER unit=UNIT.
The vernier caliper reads value=8.6 unit=mm
